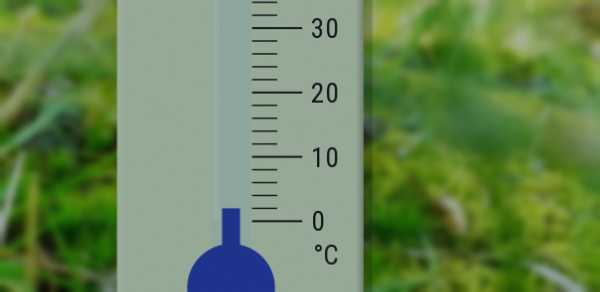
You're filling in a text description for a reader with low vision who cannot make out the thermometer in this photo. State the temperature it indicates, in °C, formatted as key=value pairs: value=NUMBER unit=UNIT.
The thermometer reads value=2 unit=°C
